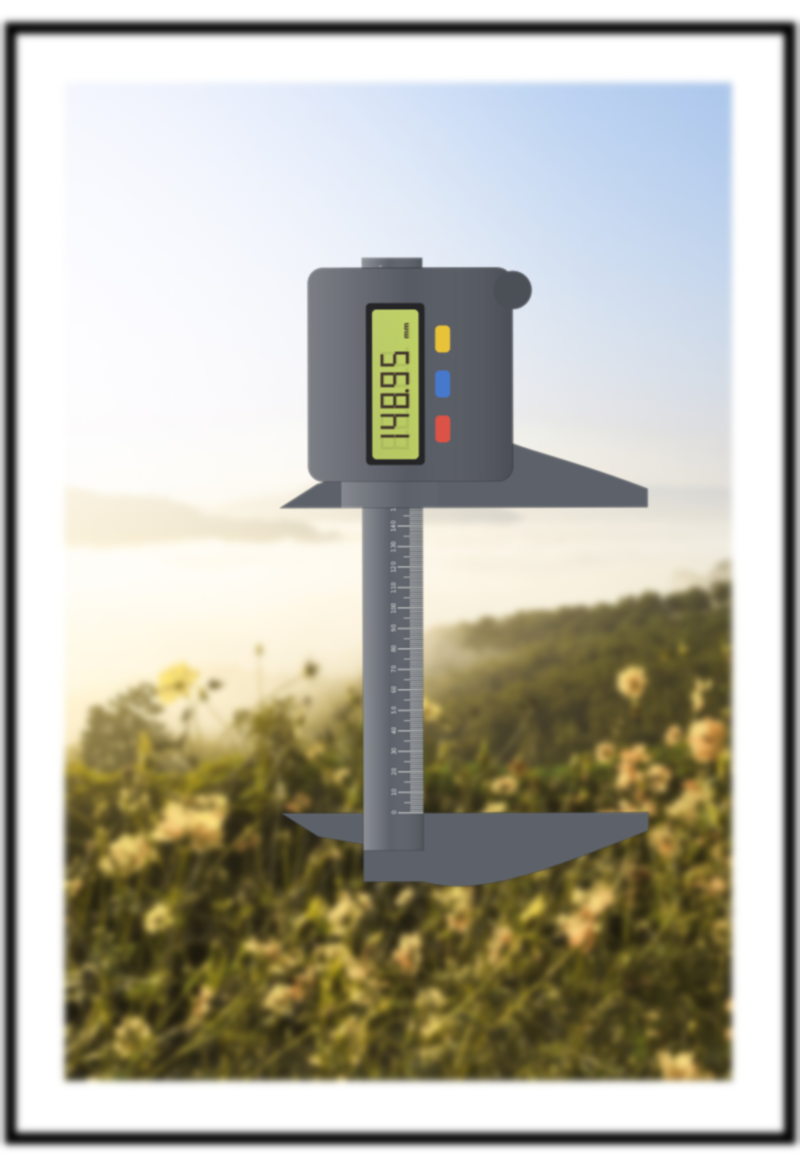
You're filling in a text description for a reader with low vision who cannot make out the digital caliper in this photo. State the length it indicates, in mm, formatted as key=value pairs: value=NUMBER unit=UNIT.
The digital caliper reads value=148.95 unit=mm
